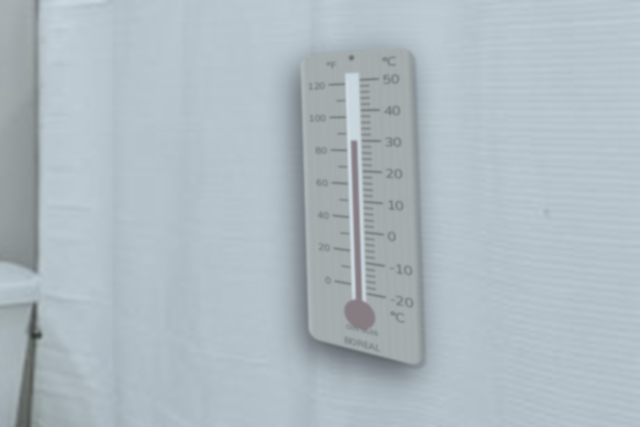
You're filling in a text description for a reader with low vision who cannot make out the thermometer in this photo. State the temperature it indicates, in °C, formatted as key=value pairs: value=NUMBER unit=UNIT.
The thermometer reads value=30 unit=°C
